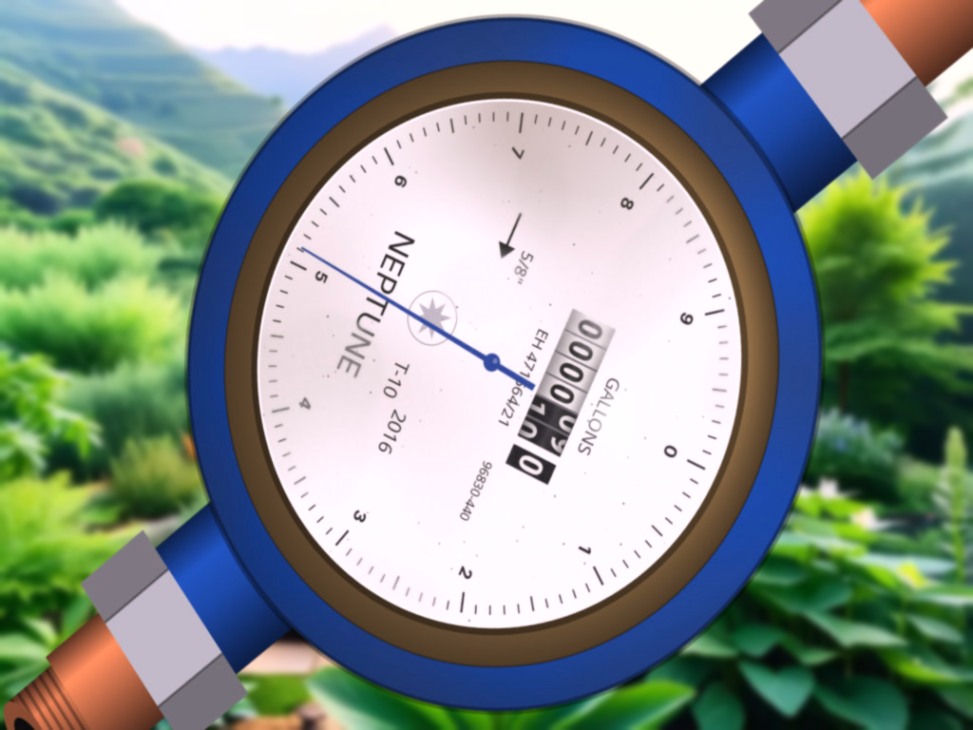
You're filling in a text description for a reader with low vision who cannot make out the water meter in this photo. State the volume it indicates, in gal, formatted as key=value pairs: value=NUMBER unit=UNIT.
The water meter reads value=95.1 unit=gal
